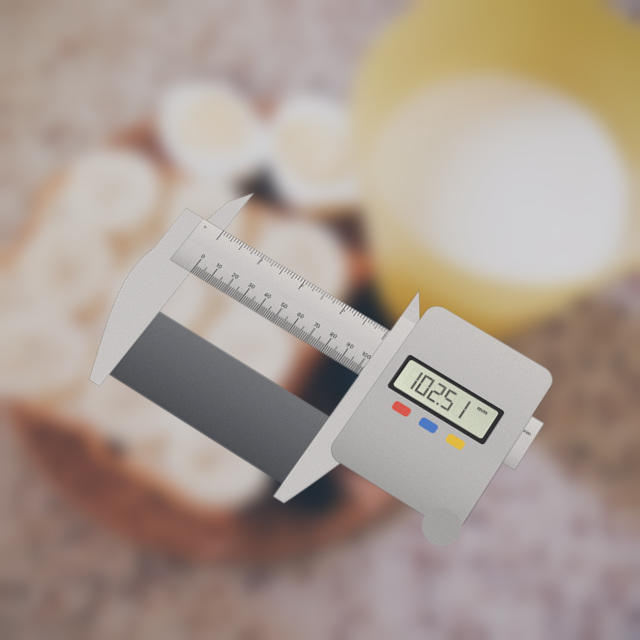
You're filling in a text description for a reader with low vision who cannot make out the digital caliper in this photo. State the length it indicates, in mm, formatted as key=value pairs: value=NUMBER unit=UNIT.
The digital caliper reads value=102.51 unit=mm
